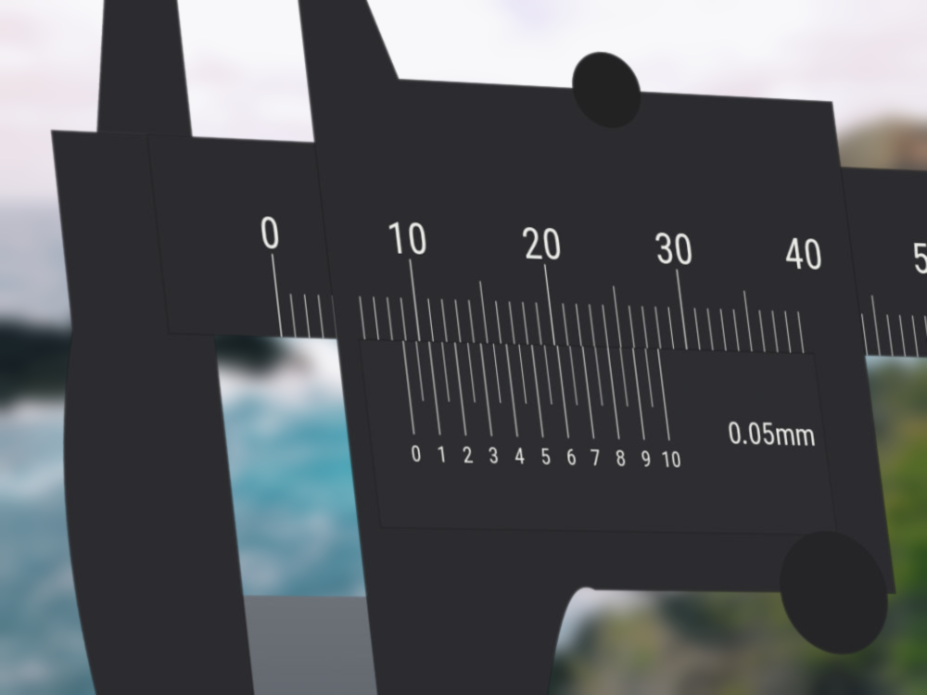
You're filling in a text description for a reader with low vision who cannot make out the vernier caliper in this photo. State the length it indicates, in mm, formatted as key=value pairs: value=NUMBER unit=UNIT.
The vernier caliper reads value=8.8 unit=mm
